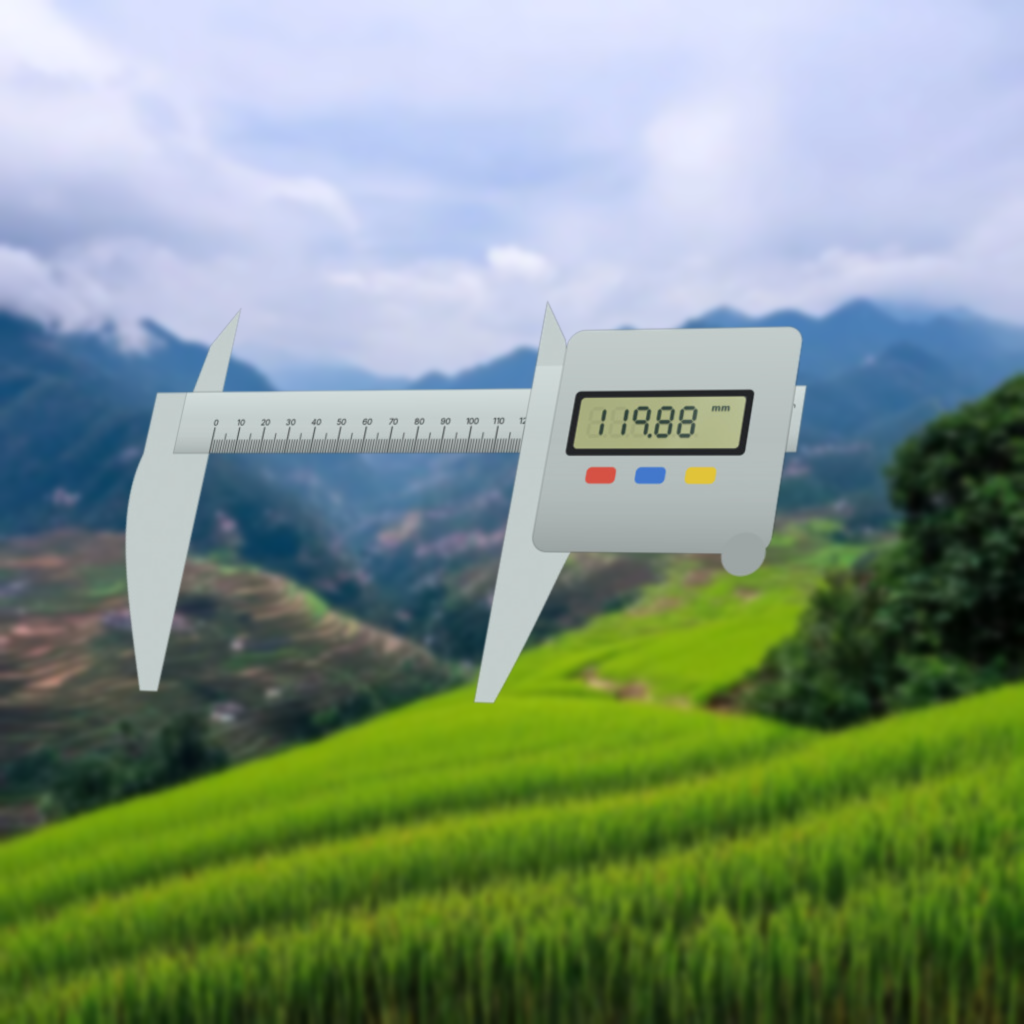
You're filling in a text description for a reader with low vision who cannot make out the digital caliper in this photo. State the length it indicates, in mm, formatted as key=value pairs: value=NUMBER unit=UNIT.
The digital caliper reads value=119.88 unit=mm
